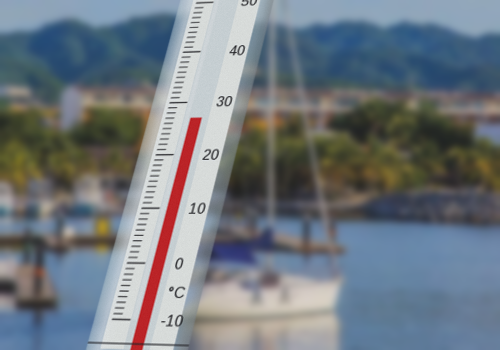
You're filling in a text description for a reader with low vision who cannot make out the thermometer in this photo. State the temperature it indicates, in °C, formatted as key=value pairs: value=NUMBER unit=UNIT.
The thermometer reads value=27 unit=°C
